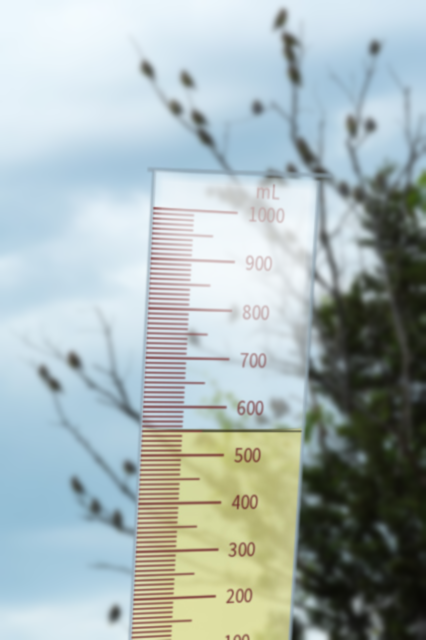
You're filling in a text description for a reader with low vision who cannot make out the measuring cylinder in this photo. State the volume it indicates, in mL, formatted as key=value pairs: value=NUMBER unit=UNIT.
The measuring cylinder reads value=550 unit=mL
